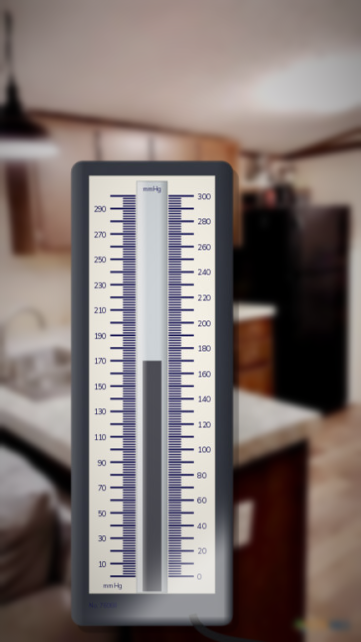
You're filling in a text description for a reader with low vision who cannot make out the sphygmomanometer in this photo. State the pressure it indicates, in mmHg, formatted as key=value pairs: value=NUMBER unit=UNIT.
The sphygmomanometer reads value=170 unit=mmHg
